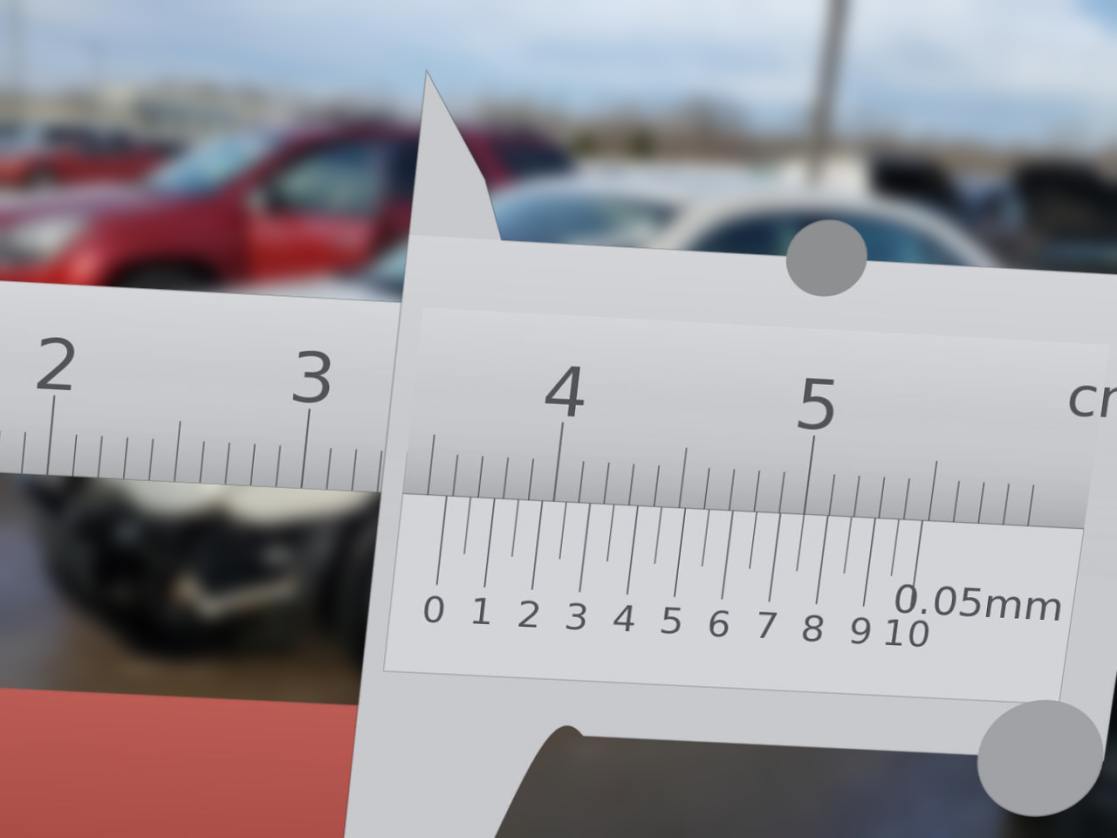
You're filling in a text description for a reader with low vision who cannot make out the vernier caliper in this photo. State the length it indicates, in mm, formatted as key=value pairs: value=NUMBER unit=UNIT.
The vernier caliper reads value=35.75 unit=mm
